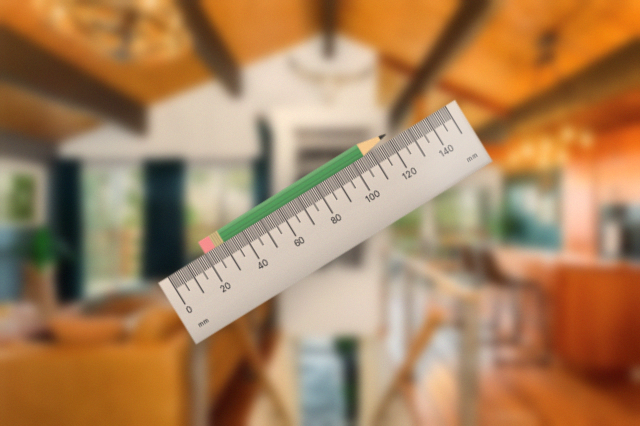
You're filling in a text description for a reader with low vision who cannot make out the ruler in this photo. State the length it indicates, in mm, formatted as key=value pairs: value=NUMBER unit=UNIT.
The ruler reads value=100 unit=mm
